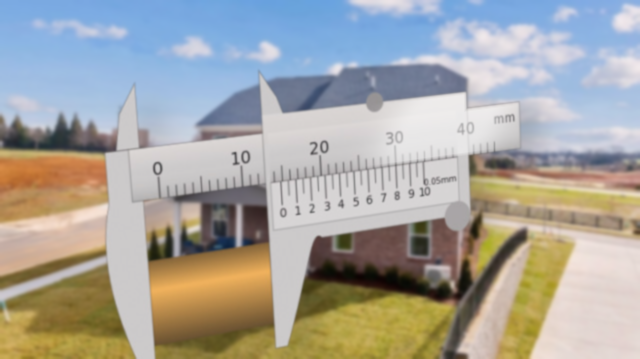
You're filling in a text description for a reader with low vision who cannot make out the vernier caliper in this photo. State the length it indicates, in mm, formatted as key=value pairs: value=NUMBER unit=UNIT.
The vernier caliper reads value=14.8 unit=mm
